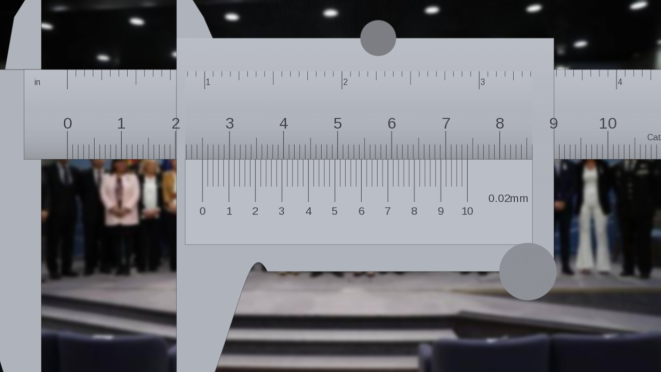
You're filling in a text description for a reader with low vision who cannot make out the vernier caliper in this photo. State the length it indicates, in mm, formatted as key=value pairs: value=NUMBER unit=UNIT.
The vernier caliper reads value=25.0 unit=mm
